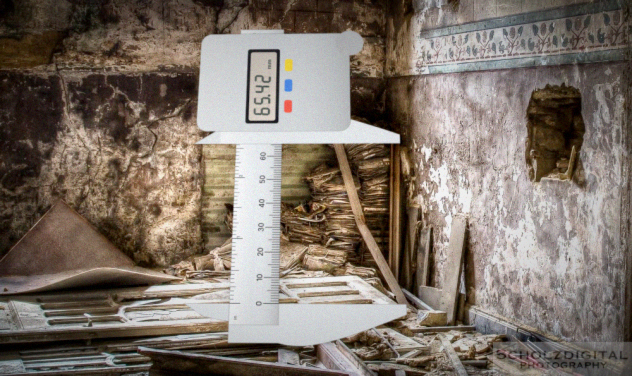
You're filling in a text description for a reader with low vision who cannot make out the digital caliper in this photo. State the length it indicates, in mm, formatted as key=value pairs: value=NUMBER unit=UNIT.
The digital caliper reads value=65.42 unit=mm
